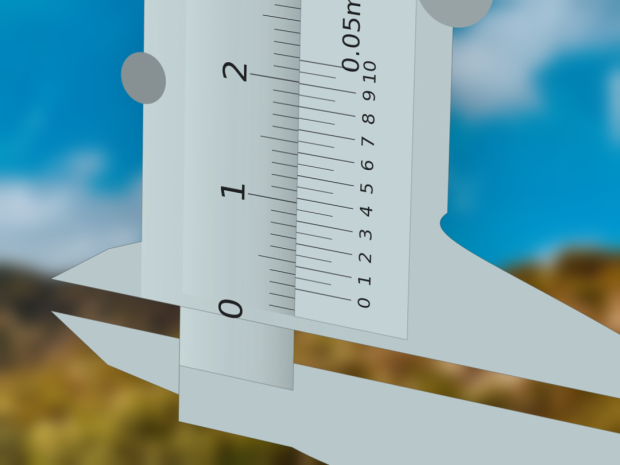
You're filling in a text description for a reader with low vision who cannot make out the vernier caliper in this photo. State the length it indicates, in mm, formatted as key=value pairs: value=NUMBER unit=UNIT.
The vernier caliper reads value=2.8 unit=mm
